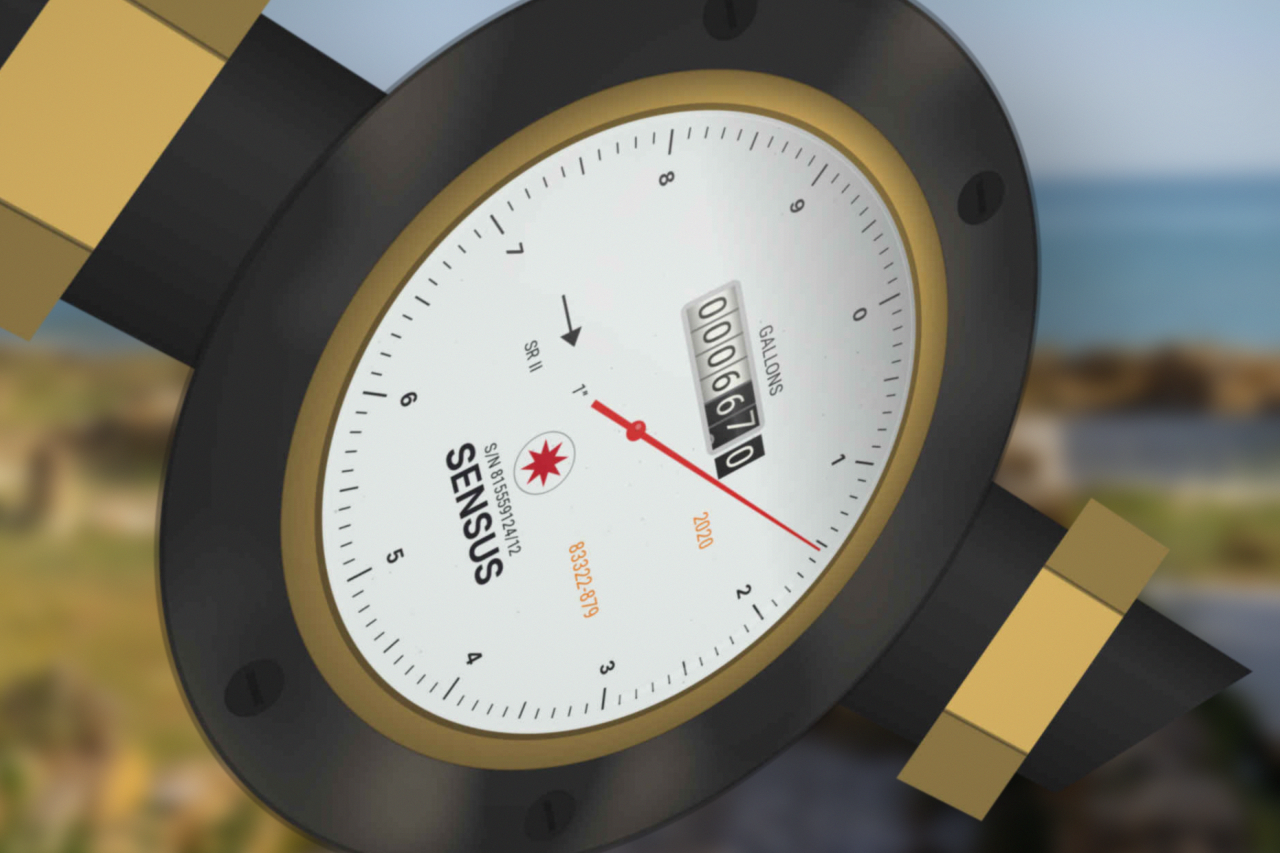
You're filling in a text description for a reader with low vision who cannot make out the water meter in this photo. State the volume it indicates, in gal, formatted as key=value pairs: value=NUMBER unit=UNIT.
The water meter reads value=6671.5 unit=gal
